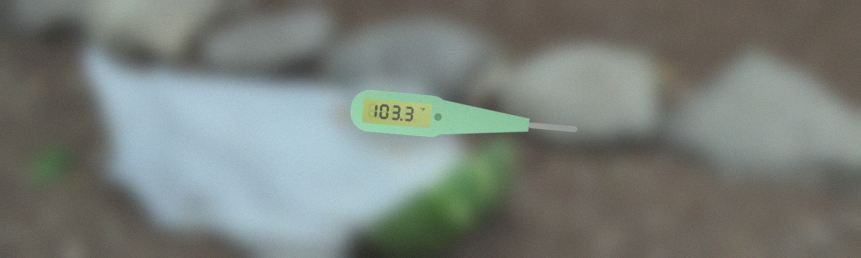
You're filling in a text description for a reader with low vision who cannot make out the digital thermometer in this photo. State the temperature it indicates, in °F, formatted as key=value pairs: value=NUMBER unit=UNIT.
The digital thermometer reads value=103.3 unit=°F
